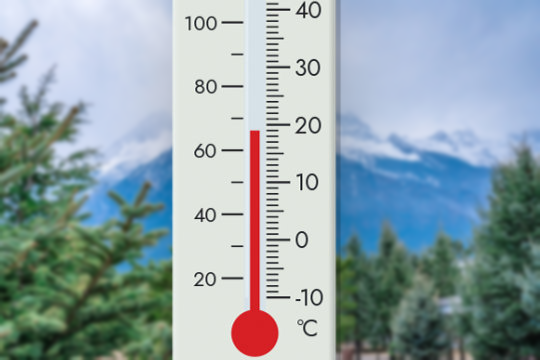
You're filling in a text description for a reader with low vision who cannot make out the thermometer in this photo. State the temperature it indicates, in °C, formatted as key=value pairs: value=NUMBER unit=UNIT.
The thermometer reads value=19 unit=°C
